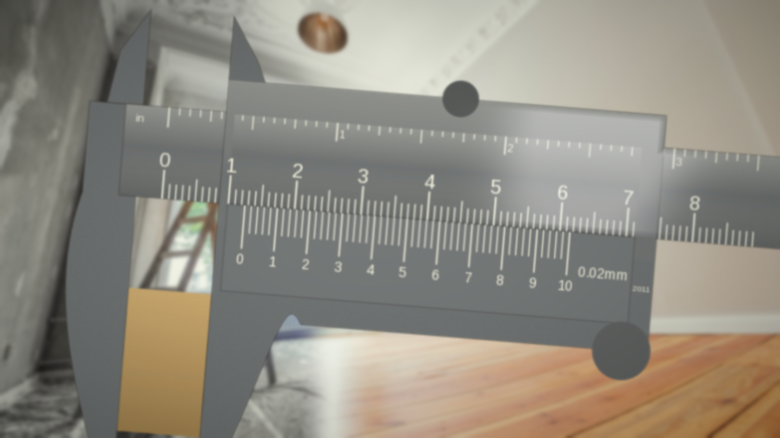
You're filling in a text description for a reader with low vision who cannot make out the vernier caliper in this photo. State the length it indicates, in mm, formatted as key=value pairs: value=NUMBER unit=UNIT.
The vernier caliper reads value=12.5 unit=mm
